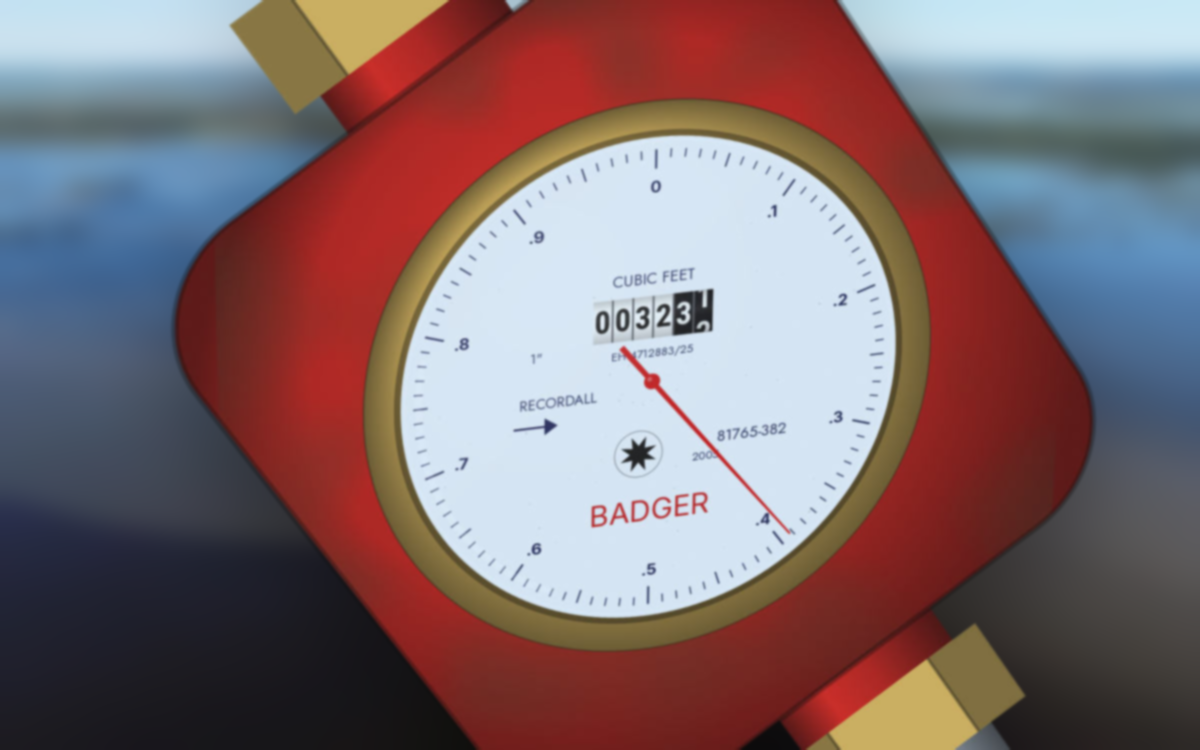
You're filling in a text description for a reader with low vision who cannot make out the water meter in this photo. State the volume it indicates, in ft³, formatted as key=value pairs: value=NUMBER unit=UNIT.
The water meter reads value=3231.39 unit=ft³
